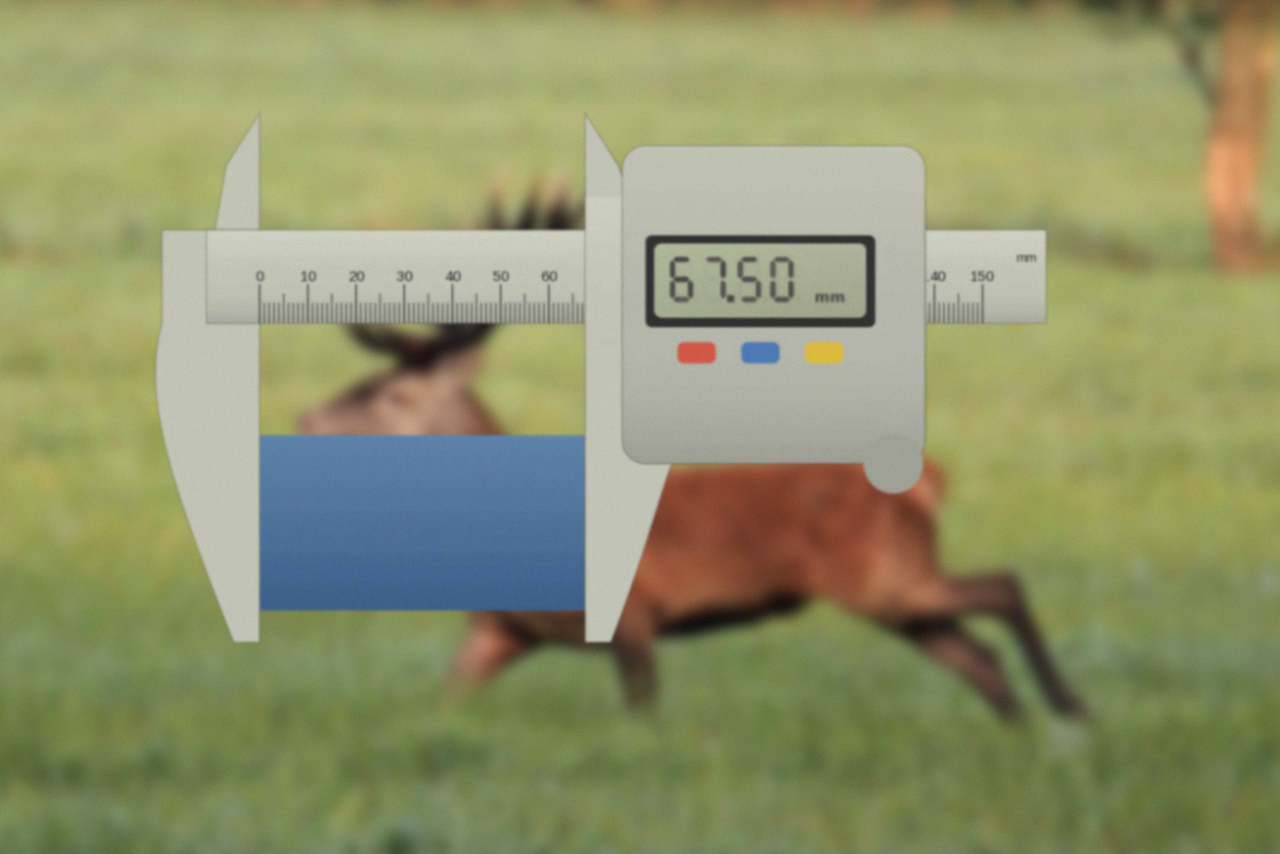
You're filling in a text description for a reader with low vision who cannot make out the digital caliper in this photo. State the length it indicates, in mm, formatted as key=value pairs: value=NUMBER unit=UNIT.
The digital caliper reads value=67.50 unit=mm
